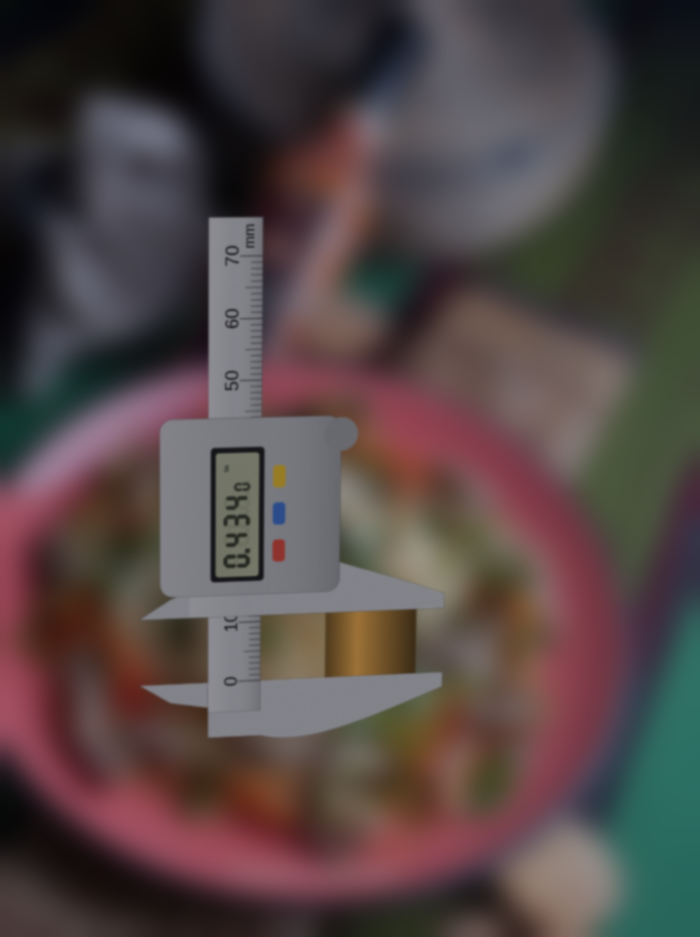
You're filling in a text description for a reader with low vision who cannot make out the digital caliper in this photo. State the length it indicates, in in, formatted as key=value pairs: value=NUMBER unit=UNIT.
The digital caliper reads value=0.4340 unit=in
